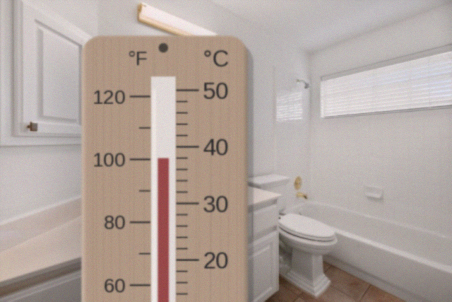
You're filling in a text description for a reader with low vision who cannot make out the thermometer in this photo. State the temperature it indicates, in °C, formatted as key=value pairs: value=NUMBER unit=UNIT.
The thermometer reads value=38 unit=°C
